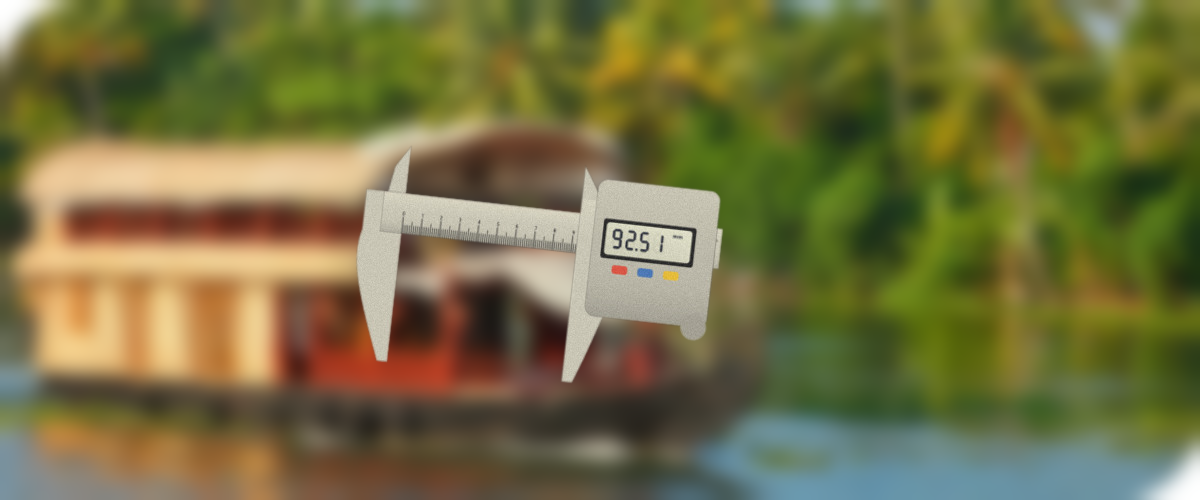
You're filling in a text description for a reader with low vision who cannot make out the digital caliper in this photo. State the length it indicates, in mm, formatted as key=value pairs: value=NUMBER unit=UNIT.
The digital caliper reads value=92.51 unit=mm
